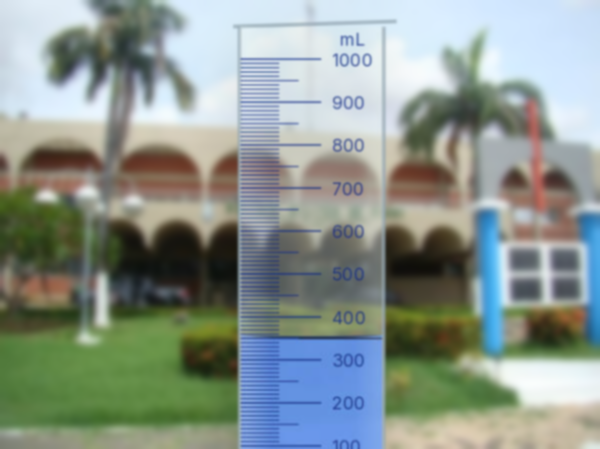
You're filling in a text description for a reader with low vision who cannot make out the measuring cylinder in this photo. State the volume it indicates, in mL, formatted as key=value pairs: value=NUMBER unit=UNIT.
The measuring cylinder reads value=350 unit=mL
